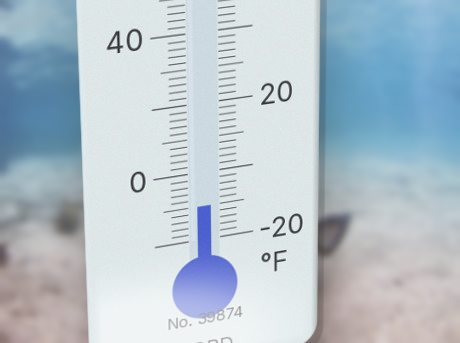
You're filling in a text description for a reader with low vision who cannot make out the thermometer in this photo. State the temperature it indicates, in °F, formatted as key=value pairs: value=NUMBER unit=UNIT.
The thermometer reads value=-10 unit=°F
